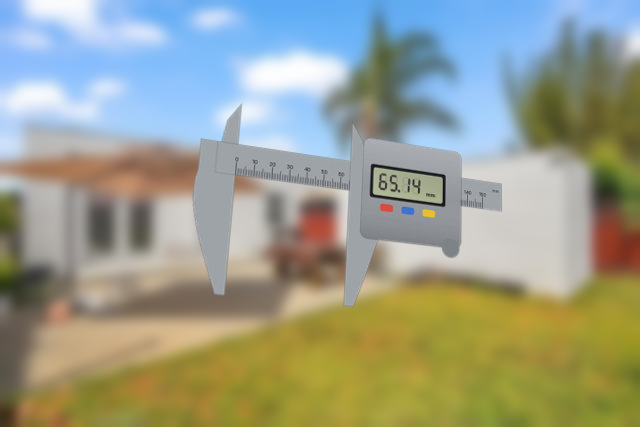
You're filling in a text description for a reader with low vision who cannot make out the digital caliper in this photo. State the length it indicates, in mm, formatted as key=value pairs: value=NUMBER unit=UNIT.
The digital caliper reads value=65.14 unit=mm
